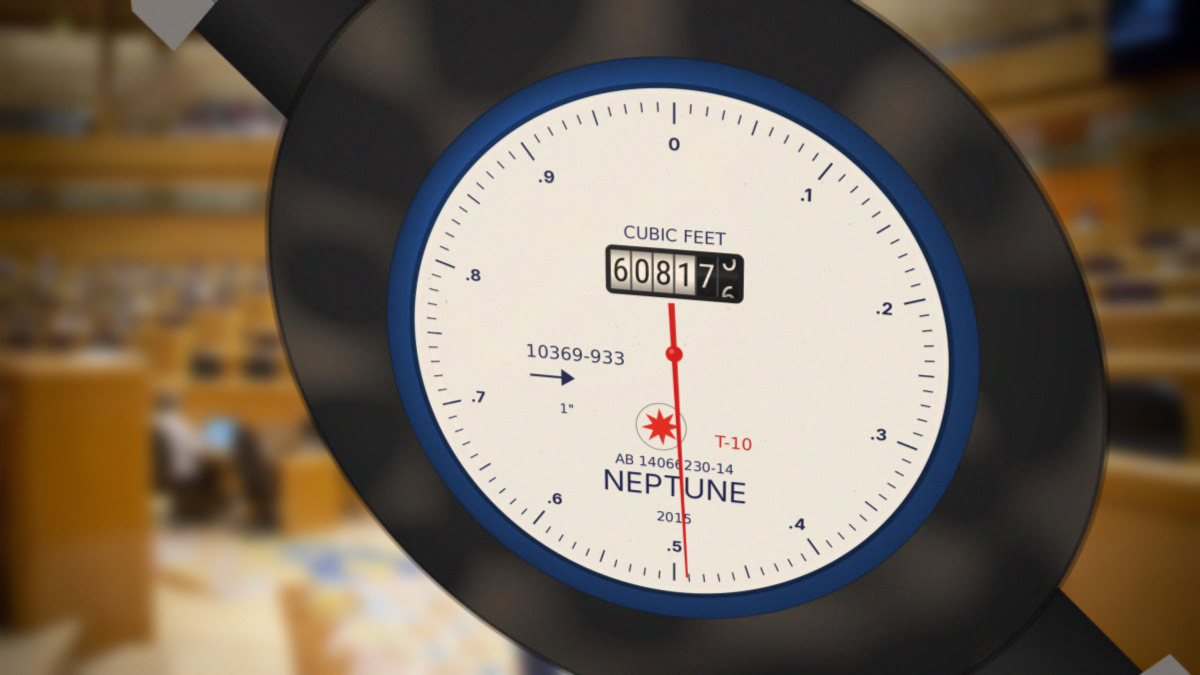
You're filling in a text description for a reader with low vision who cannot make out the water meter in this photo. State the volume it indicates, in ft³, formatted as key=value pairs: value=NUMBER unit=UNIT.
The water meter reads value=608175.49 unit=ft³
